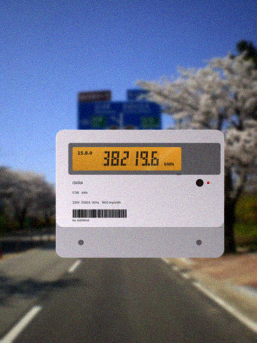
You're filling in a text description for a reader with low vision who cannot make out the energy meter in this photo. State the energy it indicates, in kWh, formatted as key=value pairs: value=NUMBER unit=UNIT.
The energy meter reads value=38219.6 unit=kWh
